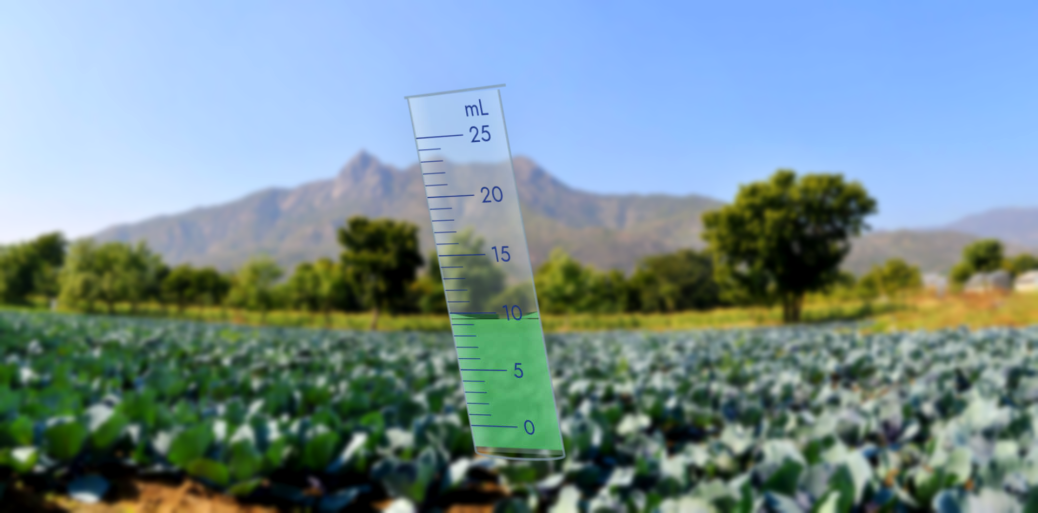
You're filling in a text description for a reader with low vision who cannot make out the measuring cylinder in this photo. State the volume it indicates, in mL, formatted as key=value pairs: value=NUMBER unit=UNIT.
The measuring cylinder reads value=9.5 unit=mL
